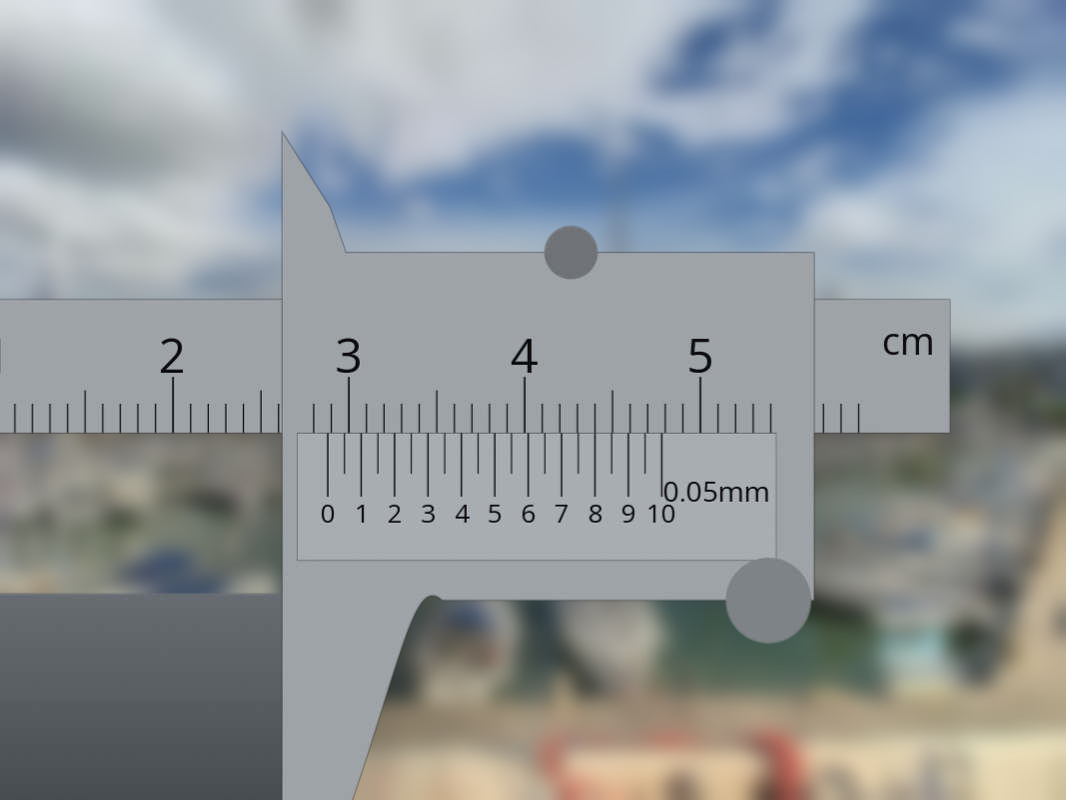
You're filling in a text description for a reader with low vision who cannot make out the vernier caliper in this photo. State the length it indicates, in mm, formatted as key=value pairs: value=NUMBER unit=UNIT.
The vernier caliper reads value=28.8 unit=mm
